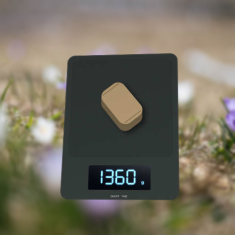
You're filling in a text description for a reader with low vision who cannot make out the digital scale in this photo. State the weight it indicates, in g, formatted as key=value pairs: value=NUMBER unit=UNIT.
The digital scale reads value=1360 unit=g
